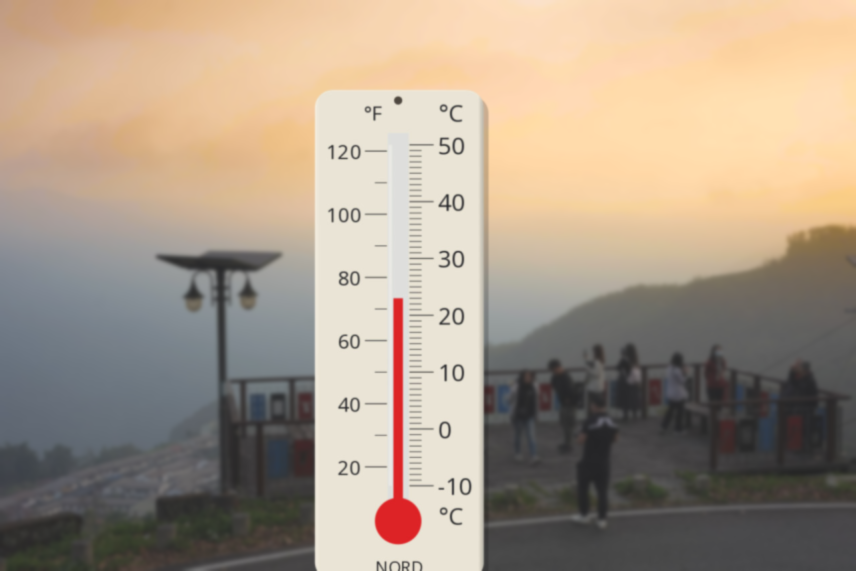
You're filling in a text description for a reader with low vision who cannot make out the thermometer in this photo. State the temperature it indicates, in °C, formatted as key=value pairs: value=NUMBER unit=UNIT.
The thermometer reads value=23 unit=°C
